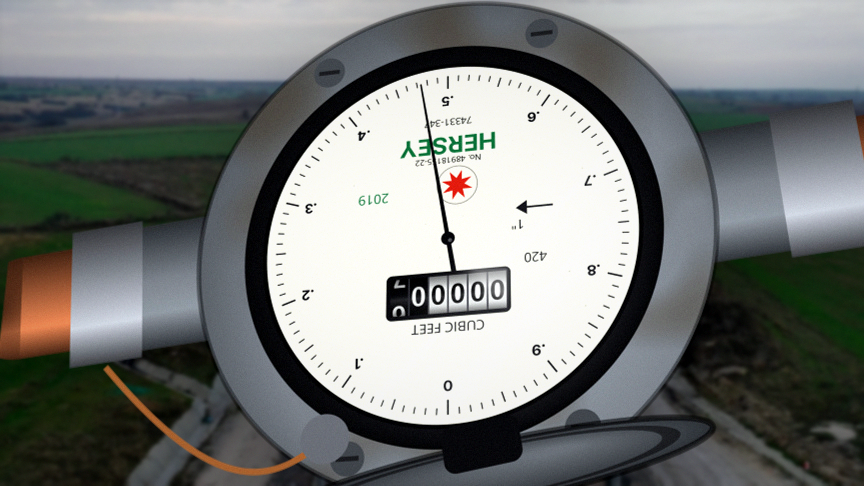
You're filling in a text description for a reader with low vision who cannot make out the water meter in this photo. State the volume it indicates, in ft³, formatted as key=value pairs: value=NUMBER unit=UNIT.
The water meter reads value=6.47 unit=ft³
